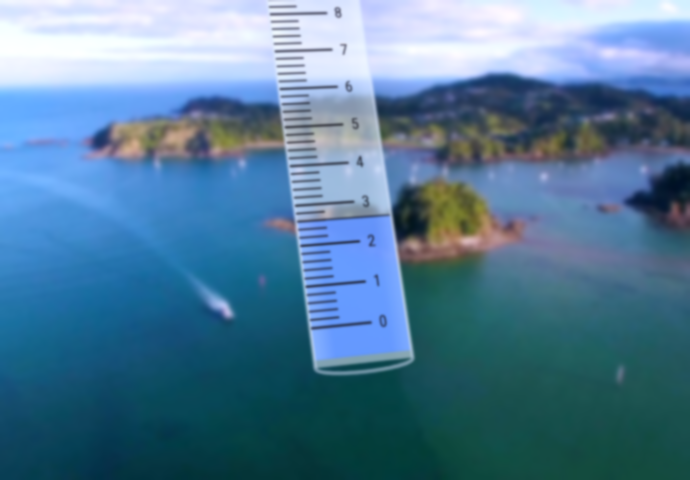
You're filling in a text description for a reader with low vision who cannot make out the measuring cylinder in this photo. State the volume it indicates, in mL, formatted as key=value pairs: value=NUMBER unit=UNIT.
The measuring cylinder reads value=2.6 unit=mL
